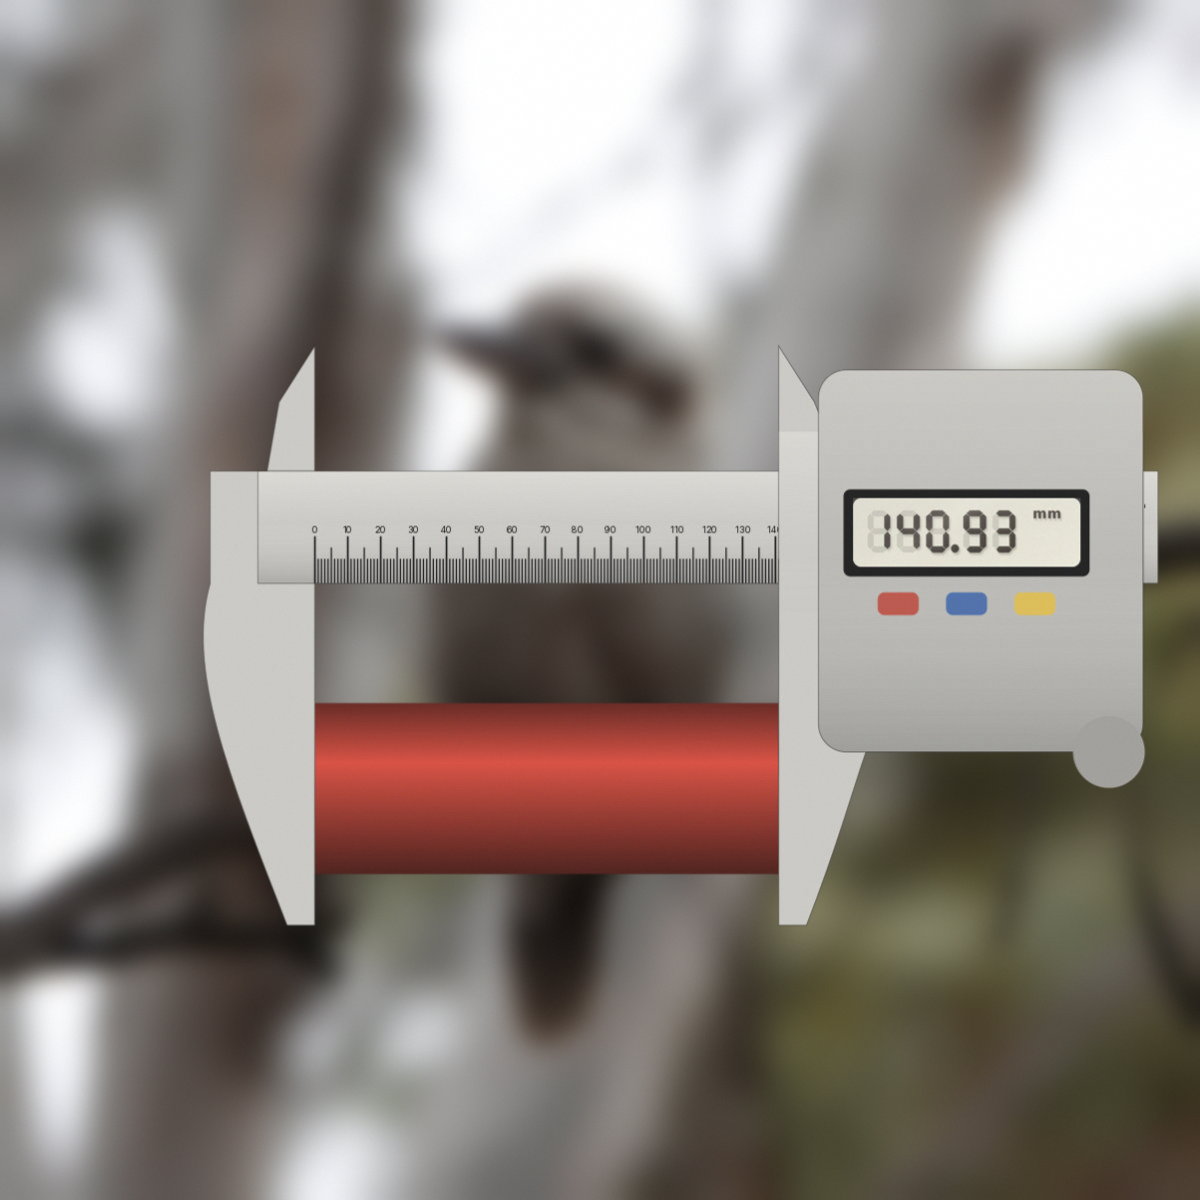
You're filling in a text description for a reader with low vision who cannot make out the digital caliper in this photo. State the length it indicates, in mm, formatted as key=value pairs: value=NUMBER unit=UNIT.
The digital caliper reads value=140.93 unit=mm
